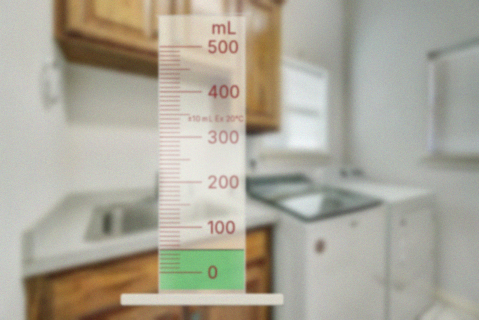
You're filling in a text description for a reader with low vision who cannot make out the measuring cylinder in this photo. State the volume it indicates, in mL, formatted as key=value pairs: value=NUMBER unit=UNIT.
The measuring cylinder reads value=50 unit=mL
